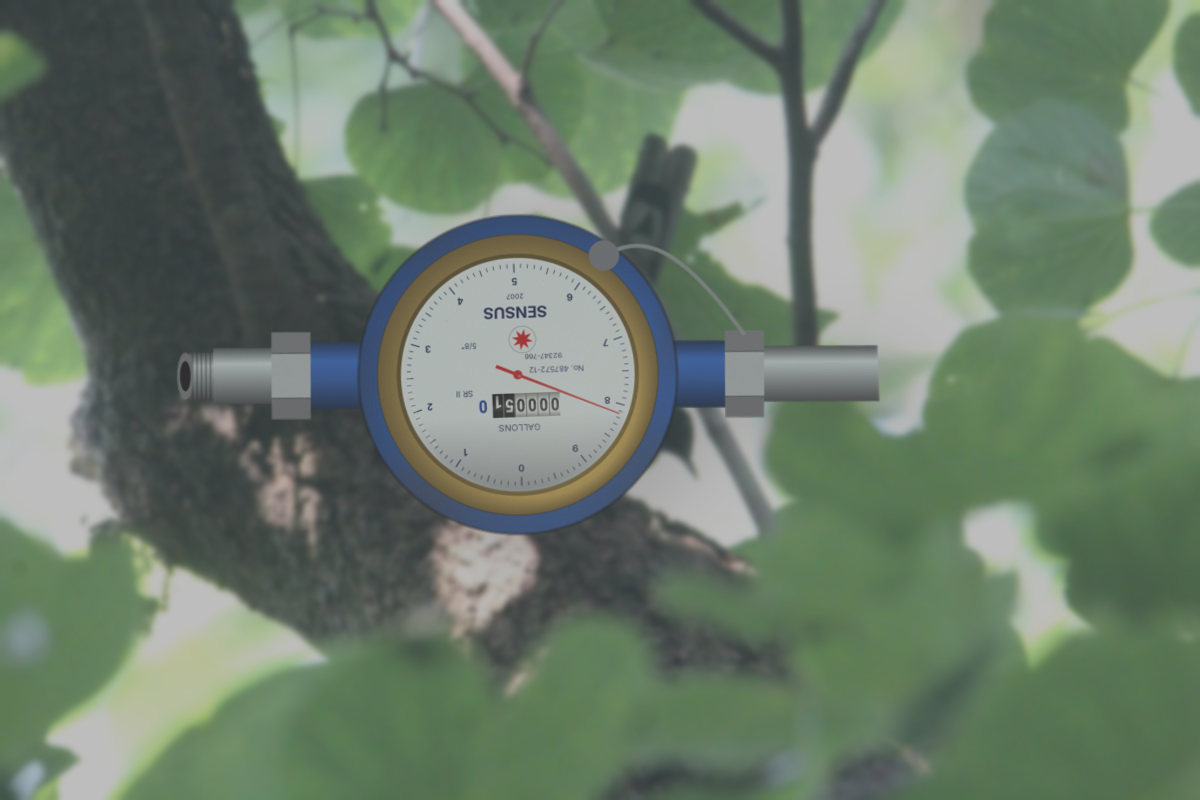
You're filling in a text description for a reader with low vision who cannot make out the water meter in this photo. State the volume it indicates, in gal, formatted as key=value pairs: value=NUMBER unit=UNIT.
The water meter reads value=508.1 unit=gal
